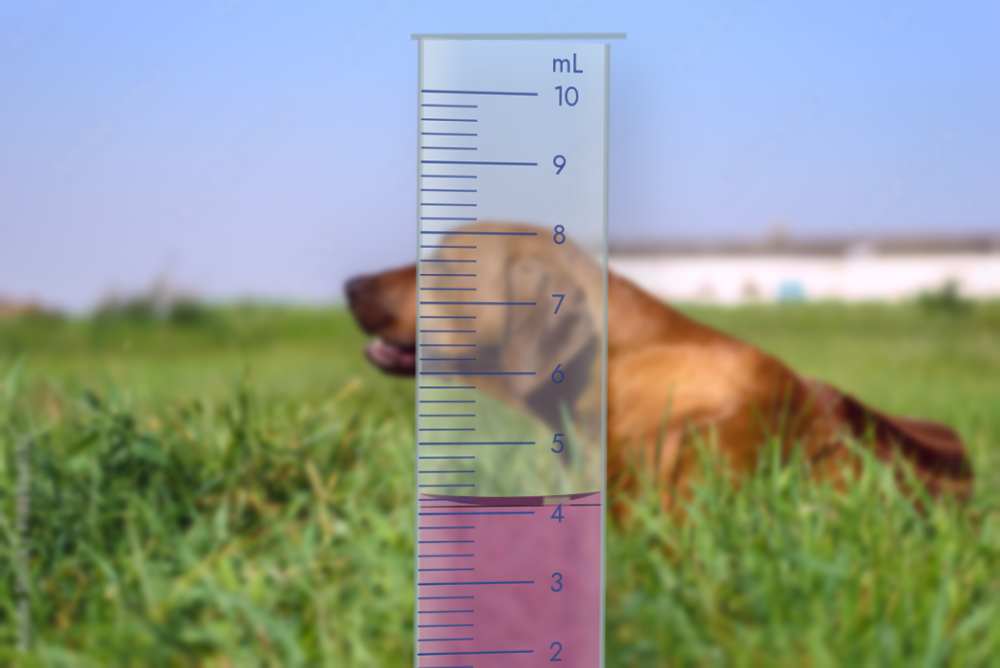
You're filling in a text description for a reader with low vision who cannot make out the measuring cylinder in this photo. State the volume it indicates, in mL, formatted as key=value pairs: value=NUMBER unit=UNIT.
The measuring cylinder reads value=4.1 unit=mL
